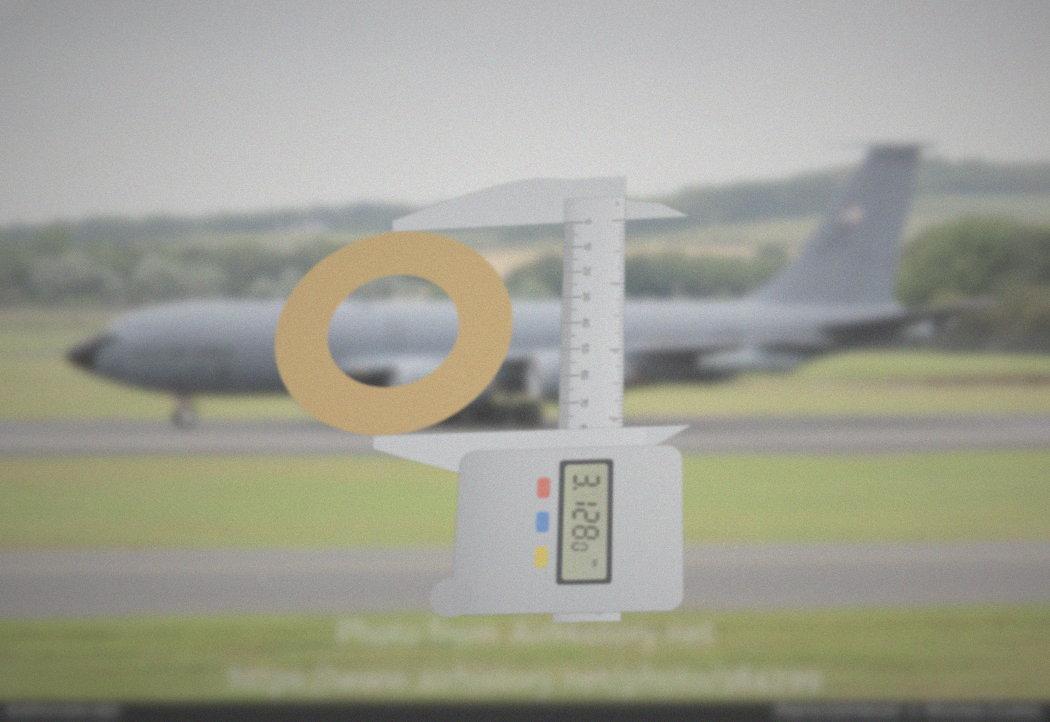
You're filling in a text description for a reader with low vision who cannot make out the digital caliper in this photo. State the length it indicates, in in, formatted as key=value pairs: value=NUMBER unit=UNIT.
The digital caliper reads value=3.1280 unit=in
